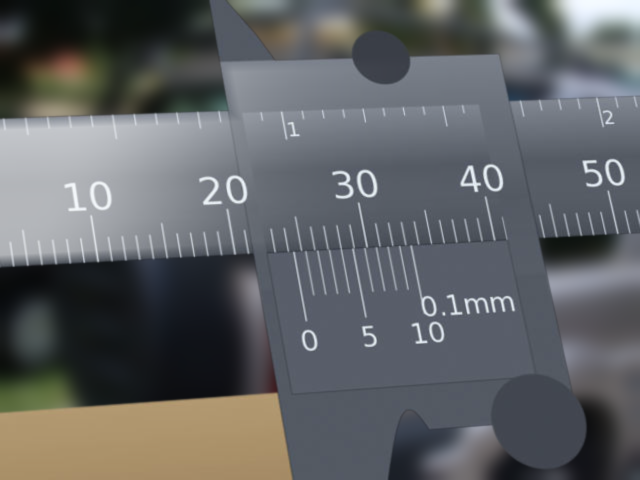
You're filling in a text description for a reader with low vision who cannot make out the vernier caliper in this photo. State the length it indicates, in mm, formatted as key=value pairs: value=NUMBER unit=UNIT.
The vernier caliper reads value=24.4 unit=mm
